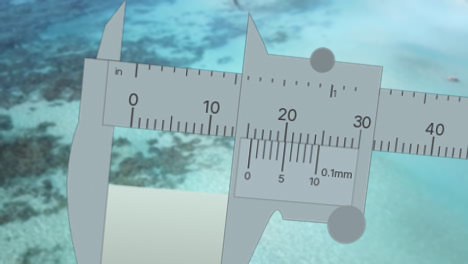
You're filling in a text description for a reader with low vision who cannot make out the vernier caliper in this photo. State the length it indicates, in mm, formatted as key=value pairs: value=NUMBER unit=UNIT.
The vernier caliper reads value=15.6 unit=mm
